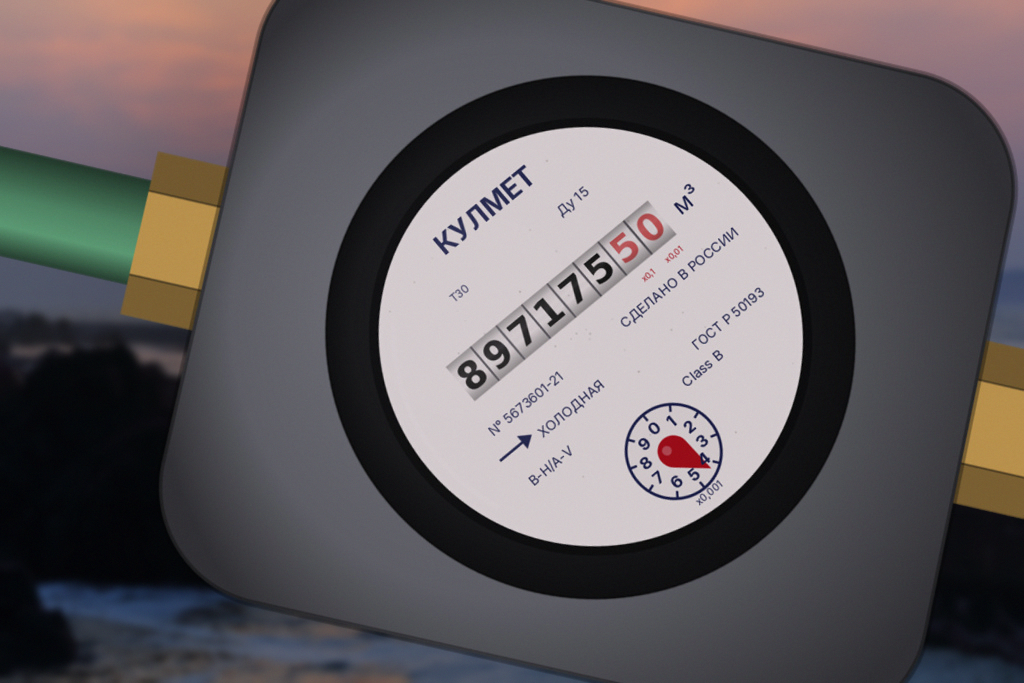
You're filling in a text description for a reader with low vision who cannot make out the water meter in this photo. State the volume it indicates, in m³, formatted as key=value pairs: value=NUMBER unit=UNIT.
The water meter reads value=897175.504 unit=m³
